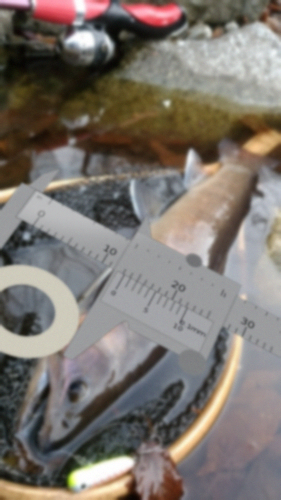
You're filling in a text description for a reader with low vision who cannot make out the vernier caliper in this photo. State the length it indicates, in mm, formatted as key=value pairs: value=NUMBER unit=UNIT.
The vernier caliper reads value=13.2 unit=mm
